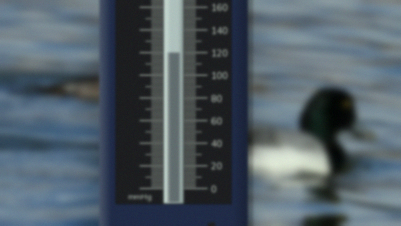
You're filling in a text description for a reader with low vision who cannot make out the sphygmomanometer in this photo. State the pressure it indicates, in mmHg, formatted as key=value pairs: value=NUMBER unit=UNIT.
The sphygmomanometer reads value=120 unit=mmHg
